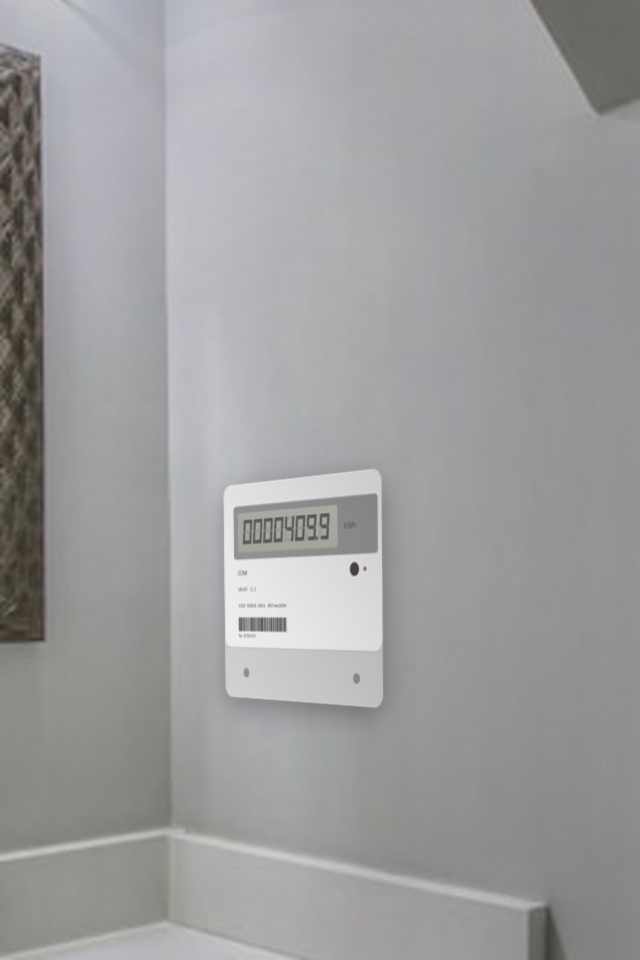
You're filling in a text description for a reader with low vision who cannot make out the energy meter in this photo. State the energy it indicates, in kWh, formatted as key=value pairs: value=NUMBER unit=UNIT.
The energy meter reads value=409.9 unit=kWh
